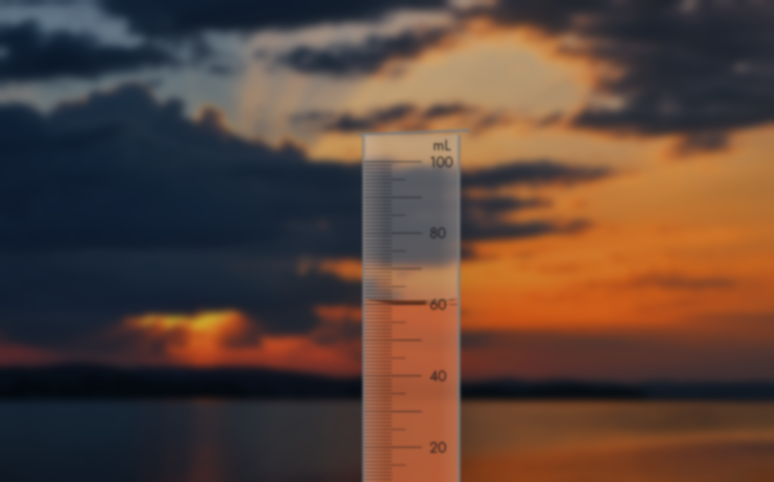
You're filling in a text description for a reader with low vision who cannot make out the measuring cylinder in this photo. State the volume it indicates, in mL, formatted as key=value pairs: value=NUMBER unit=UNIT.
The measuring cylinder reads value=60 unit=mL
